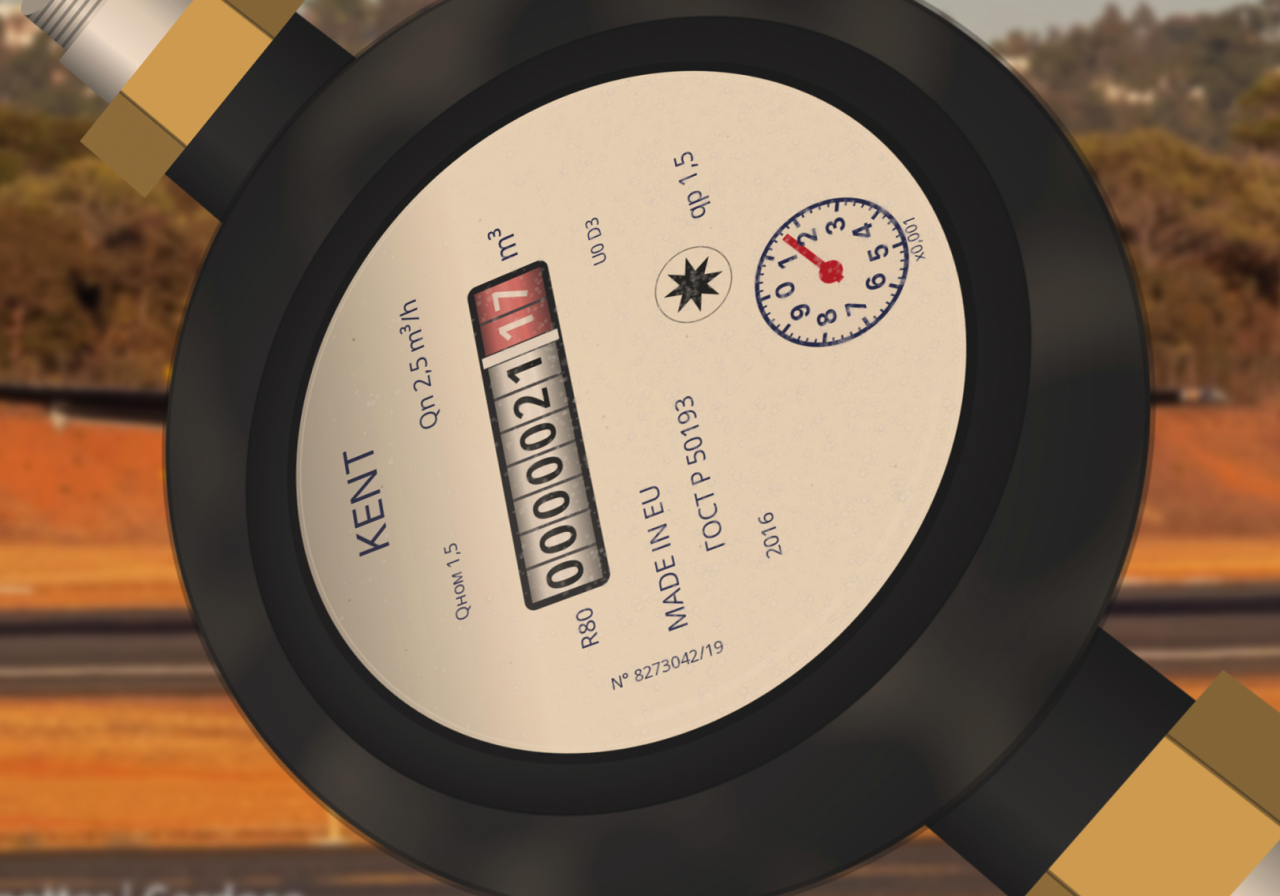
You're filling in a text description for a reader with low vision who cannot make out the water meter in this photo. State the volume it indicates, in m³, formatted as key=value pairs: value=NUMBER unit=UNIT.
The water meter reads value=21.171 unit=m³
